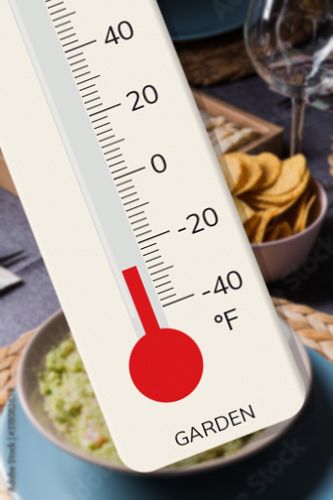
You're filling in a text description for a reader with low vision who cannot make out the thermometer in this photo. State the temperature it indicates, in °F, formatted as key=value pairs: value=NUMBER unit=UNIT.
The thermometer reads value=-26 unit=°F
